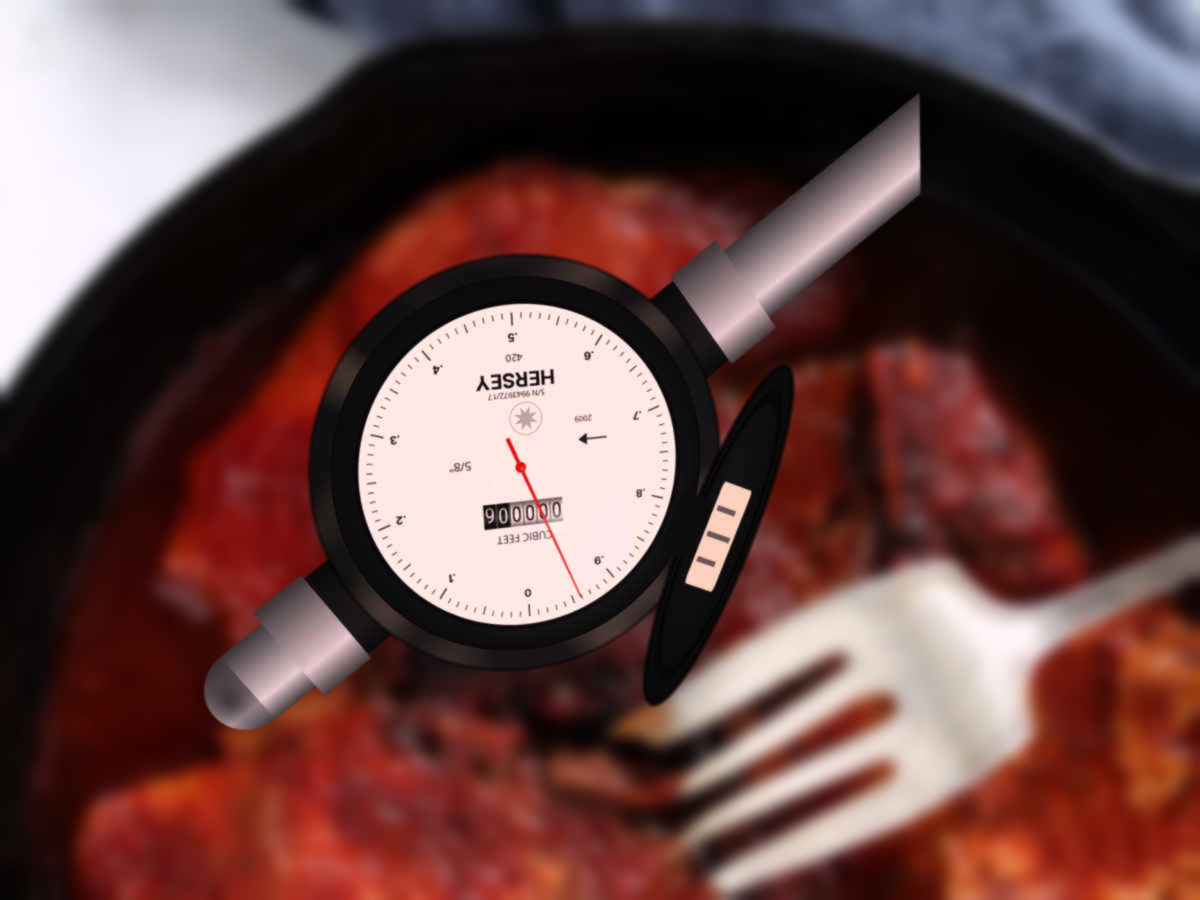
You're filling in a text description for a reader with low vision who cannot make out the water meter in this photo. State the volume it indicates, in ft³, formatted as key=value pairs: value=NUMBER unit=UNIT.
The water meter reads value=5.94 unit=ft³
